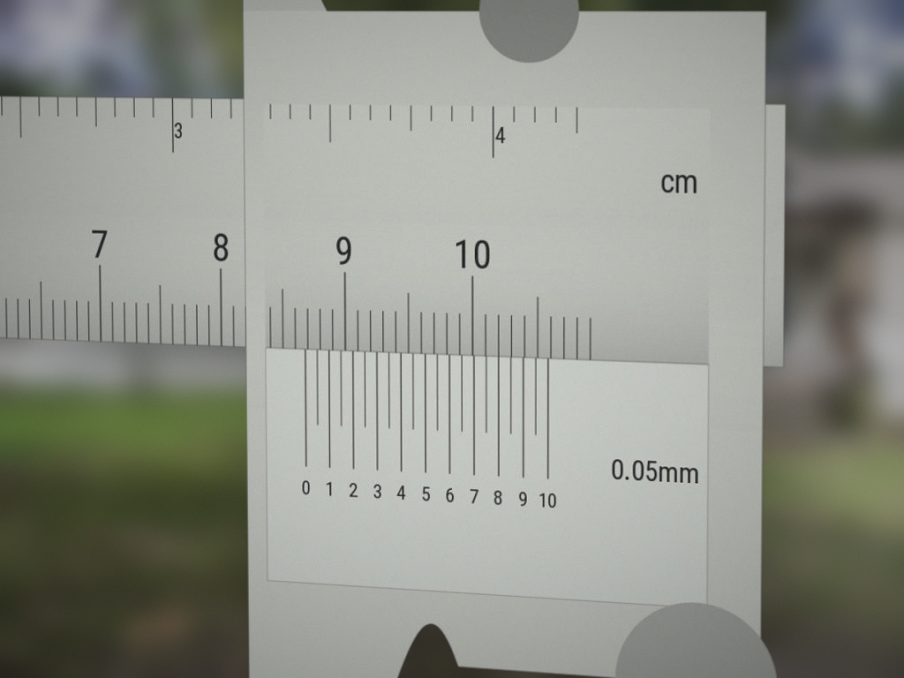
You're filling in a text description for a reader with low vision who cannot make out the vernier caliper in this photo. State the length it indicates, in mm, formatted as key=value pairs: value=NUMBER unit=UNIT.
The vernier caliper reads value=86.8 unit=mm
